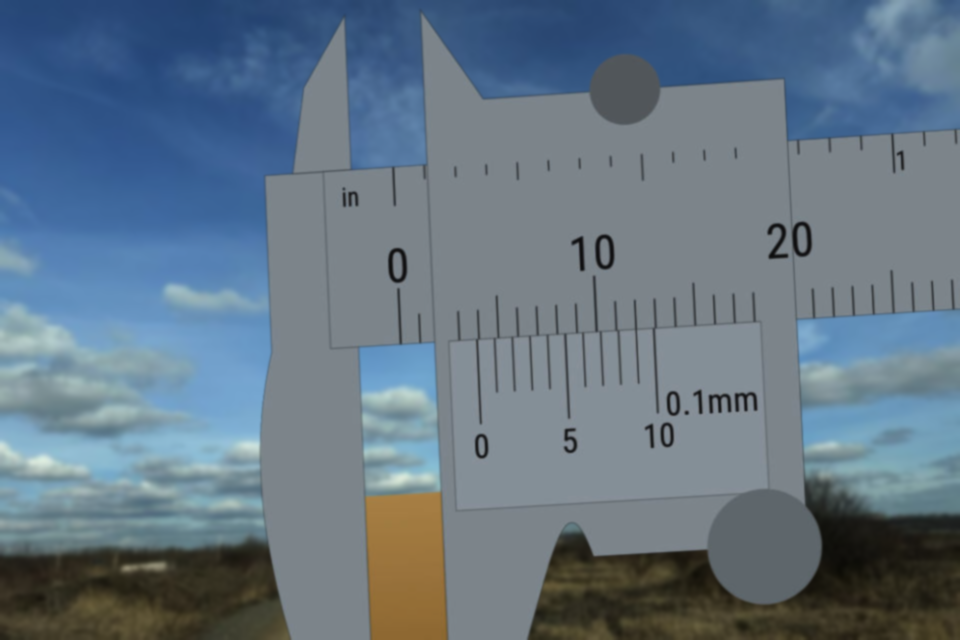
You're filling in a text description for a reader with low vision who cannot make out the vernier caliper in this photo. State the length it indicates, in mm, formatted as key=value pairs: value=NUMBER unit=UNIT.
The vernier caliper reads value=3.9 unit=mm
